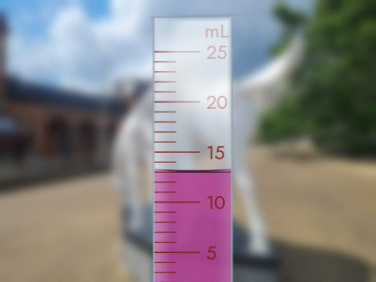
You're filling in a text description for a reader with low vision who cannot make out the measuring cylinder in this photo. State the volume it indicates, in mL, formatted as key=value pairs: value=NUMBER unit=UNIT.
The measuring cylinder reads value=13 unit=mL
